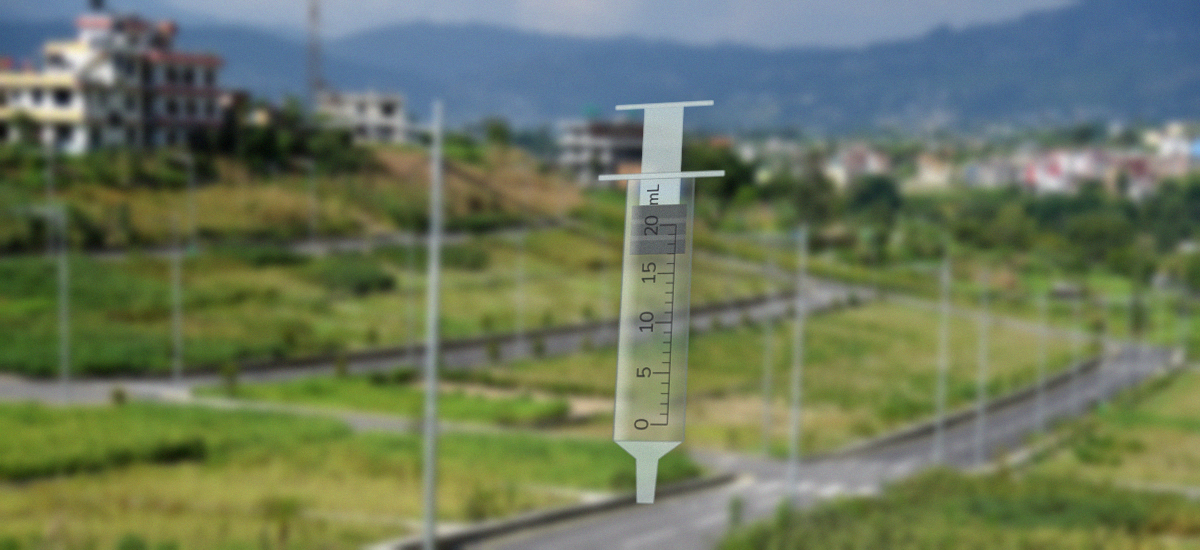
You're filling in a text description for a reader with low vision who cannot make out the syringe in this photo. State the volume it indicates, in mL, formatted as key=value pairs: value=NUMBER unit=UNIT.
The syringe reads value=17 unit=mL
